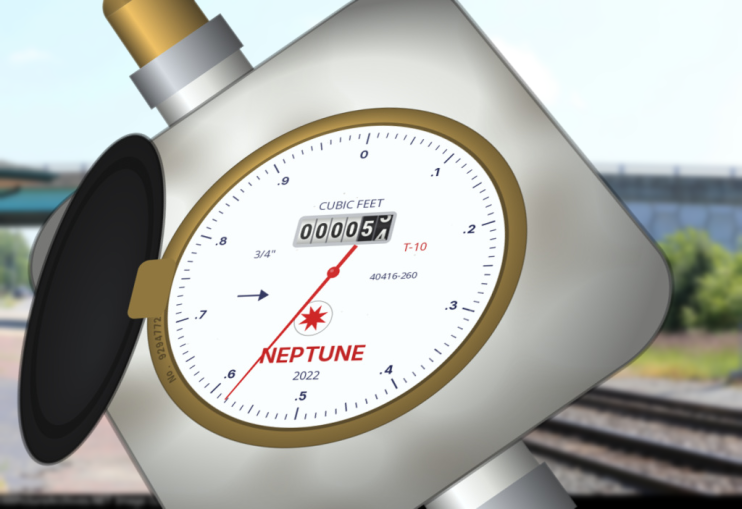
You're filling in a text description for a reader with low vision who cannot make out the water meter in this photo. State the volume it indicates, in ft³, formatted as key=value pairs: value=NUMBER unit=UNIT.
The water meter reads value=53.58 unit=ft³
